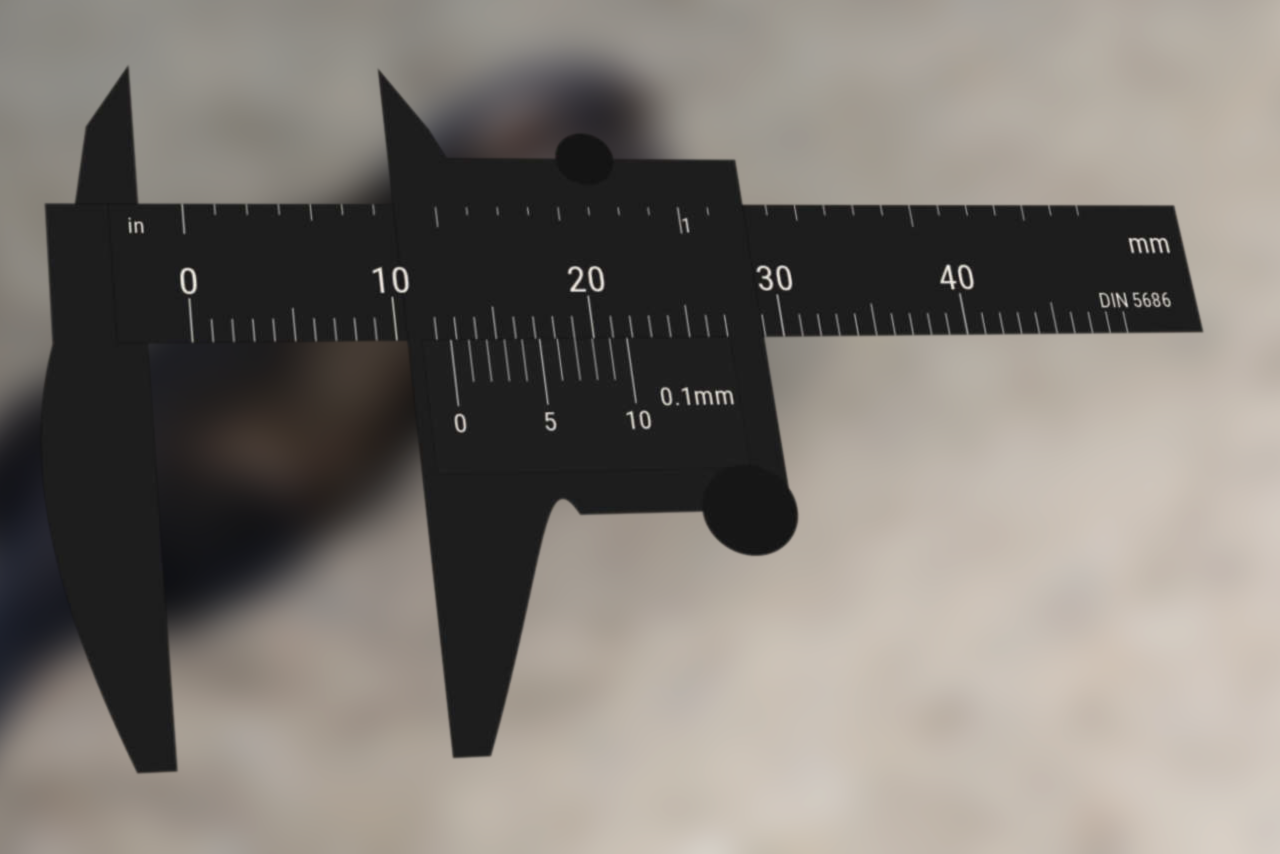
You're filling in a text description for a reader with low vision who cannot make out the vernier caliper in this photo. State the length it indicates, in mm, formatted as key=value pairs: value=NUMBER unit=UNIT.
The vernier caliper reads value=12.7 unit=mm
